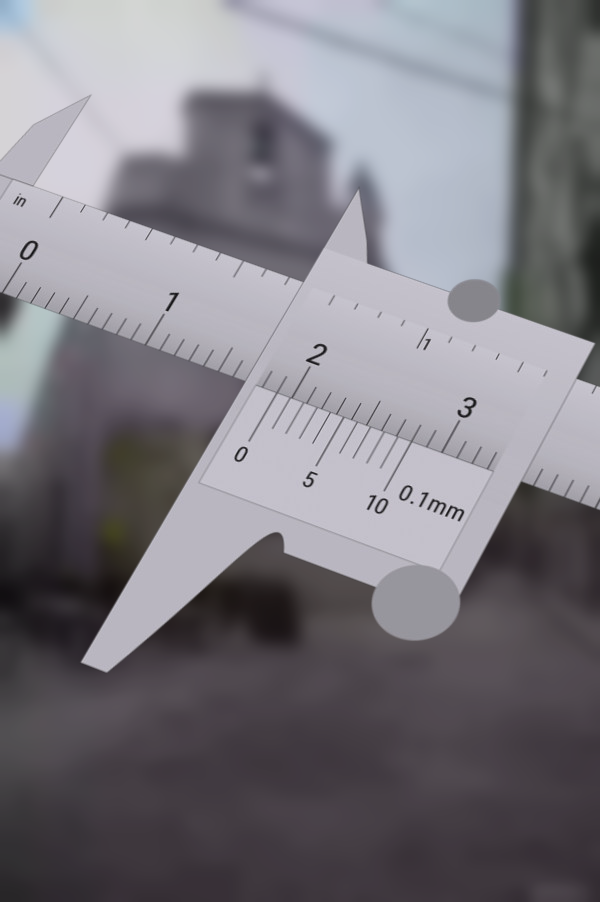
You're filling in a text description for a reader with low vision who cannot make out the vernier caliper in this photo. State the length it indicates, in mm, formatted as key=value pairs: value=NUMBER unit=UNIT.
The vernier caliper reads value=19.0 unit=mm
